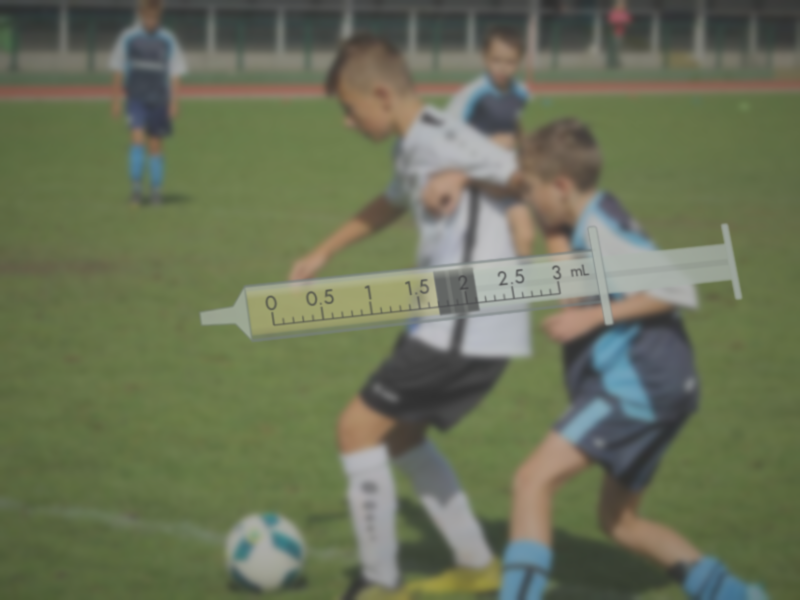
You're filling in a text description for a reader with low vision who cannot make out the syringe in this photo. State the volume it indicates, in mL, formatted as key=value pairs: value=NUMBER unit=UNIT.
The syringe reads value=1.7 unit=mL
